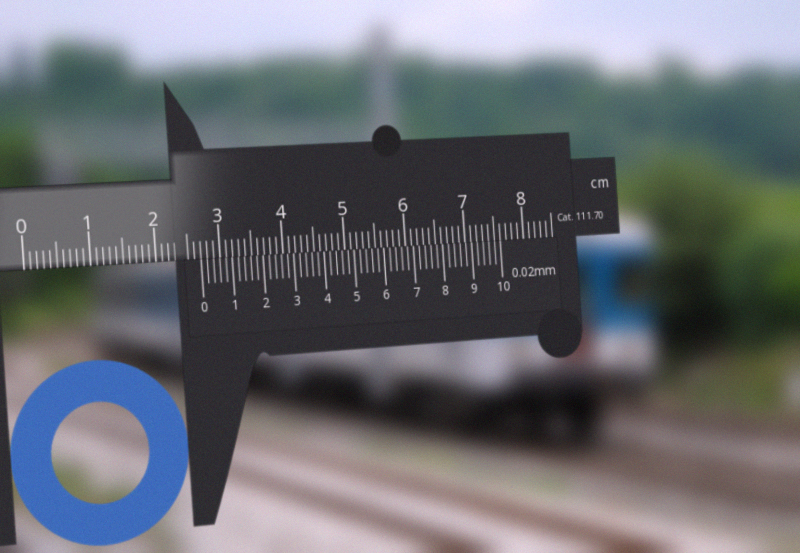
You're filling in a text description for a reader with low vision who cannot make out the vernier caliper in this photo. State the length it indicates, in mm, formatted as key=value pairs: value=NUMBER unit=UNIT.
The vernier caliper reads value=27.0 unit=mm
